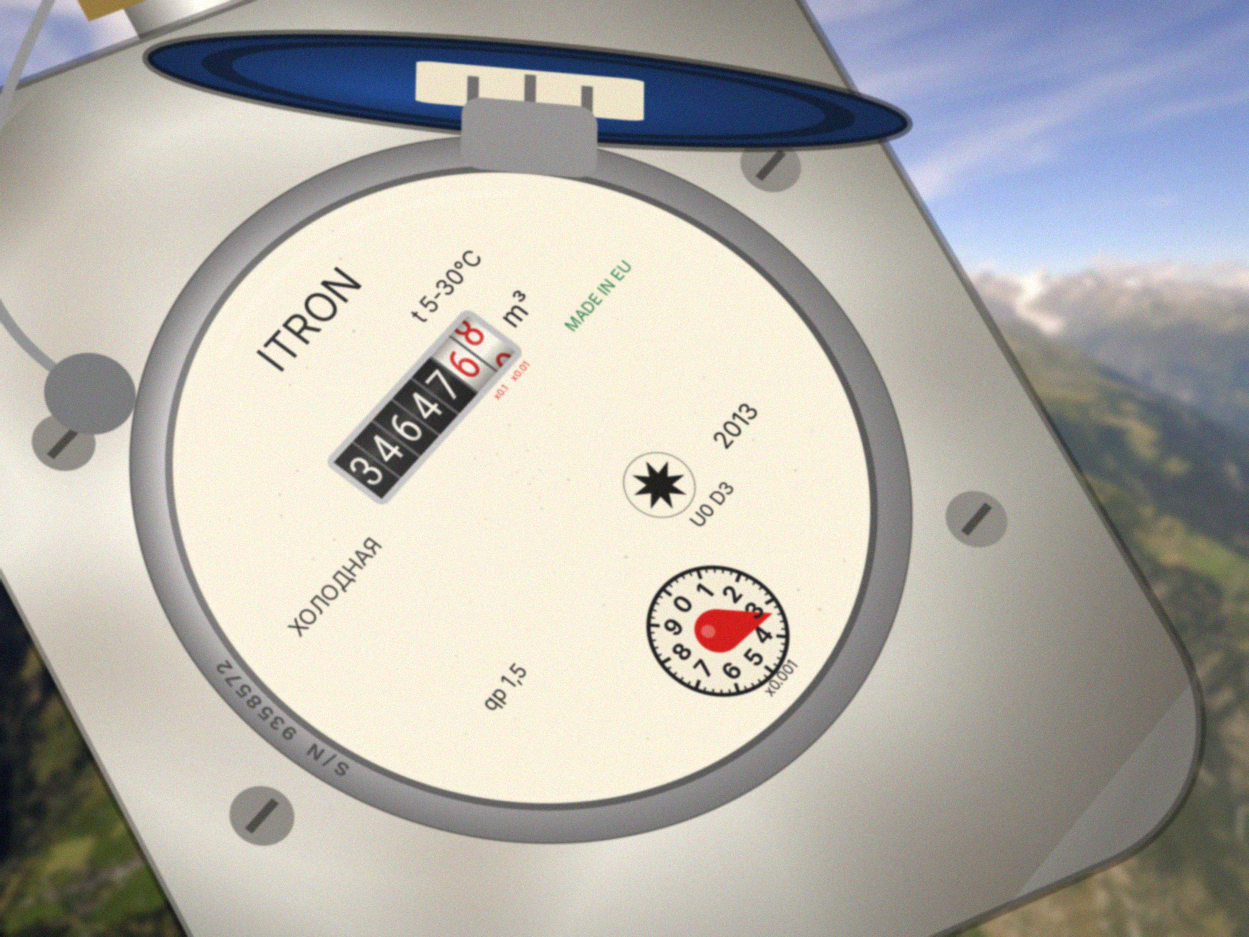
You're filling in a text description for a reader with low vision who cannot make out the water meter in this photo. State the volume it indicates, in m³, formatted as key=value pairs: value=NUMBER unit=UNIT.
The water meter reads value=34647.683 unit=m³
